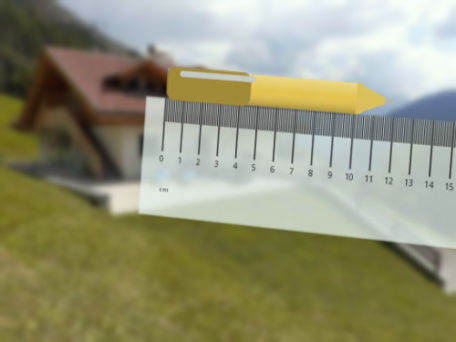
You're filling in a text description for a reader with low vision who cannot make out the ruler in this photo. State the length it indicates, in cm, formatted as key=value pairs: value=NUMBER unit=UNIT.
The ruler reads value=12 unit=cm
